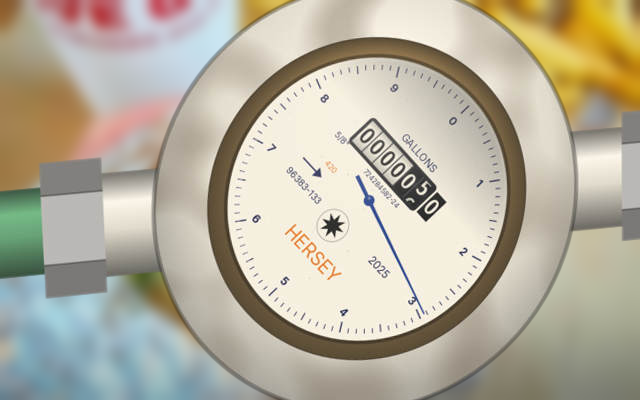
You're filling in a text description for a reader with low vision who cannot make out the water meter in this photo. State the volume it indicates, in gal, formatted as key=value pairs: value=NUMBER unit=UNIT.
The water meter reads value=52.9 unit=gal
